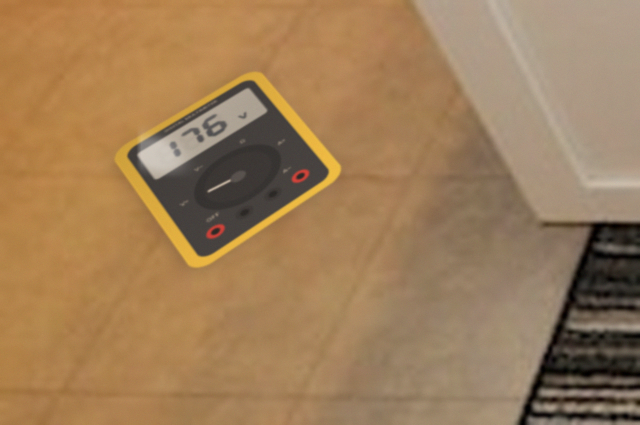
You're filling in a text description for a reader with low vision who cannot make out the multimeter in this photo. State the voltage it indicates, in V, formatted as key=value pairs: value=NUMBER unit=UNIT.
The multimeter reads value=176 unit=V
